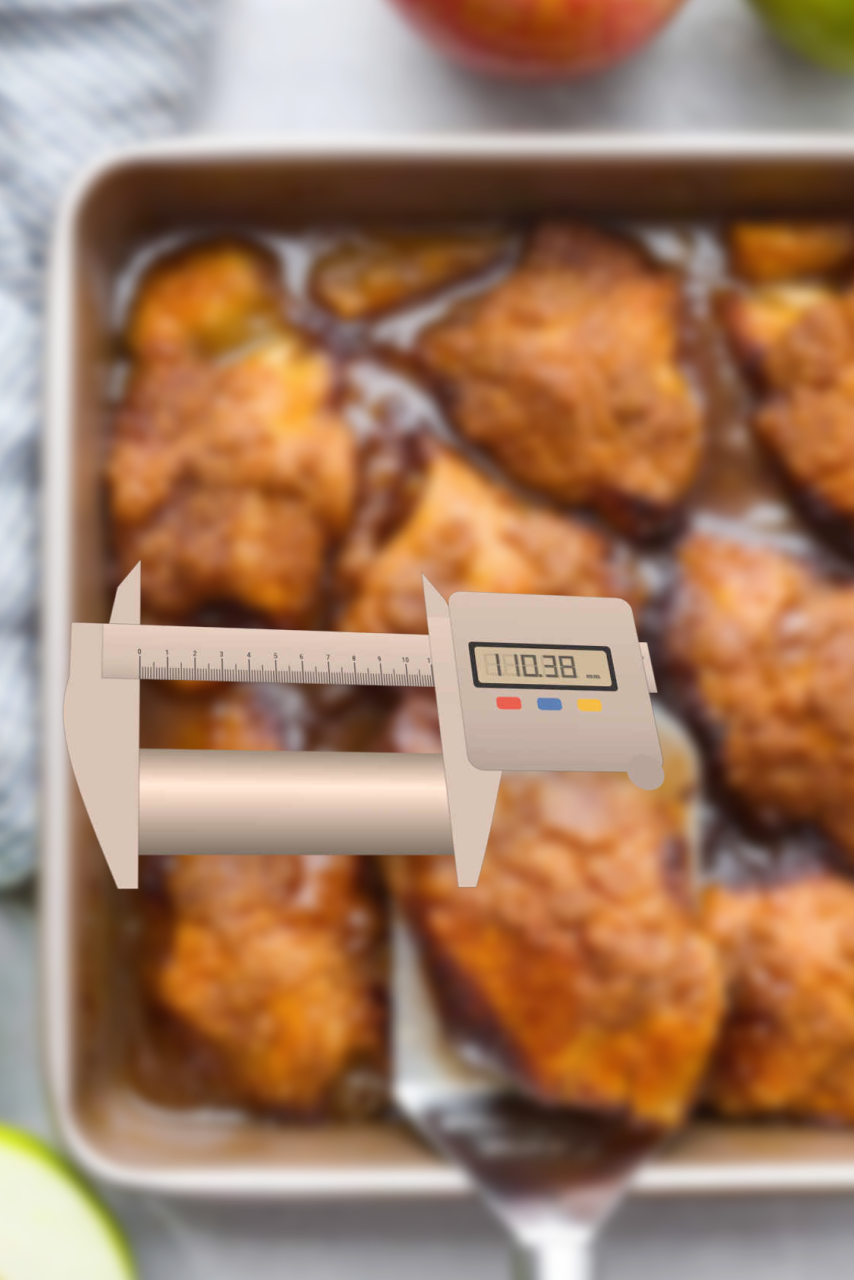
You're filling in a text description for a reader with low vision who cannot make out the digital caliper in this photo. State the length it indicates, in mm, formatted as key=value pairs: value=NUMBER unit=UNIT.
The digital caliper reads value=110.38 unit=mm
